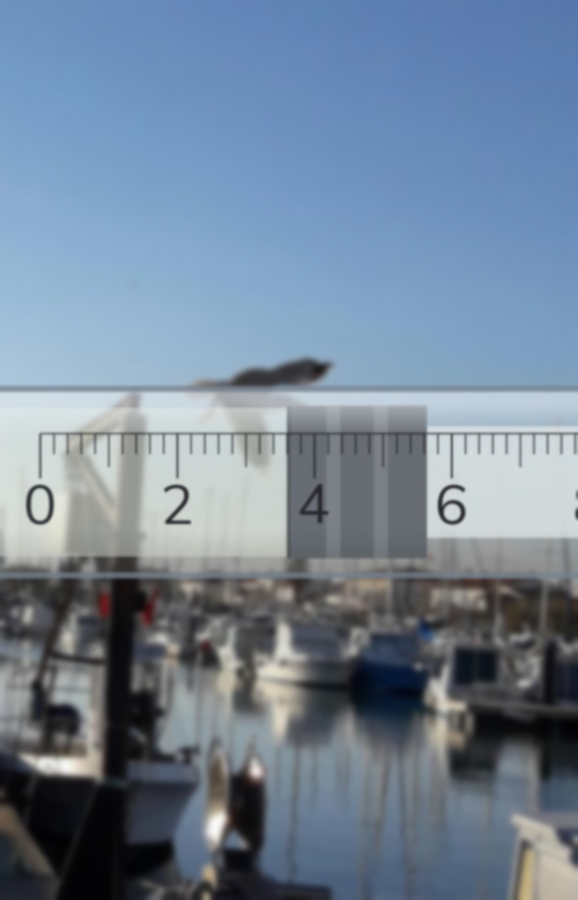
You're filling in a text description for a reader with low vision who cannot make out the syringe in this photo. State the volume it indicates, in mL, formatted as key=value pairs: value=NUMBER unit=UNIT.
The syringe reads value=3.6 unit=mL
